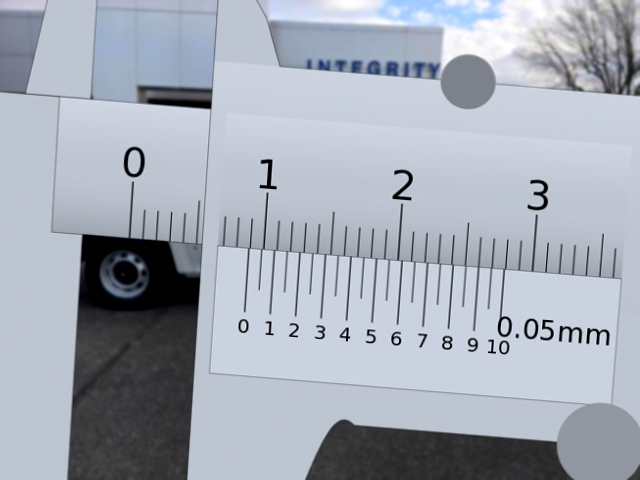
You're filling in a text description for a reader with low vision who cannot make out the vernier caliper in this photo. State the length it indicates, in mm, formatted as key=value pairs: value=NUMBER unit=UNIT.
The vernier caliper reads value=8.9 unit=mm
